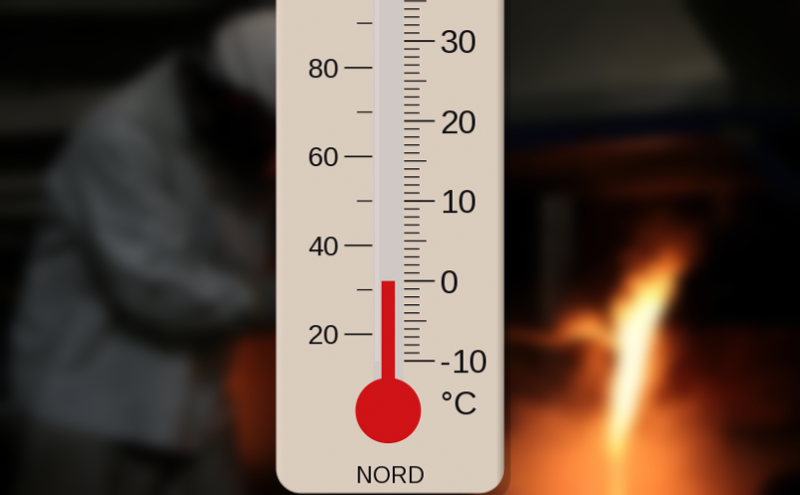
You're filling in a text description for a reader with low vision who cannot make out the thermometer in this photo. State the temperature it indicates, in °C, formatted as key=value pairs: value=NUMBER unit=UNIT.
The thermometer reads value=0 unit=°C
